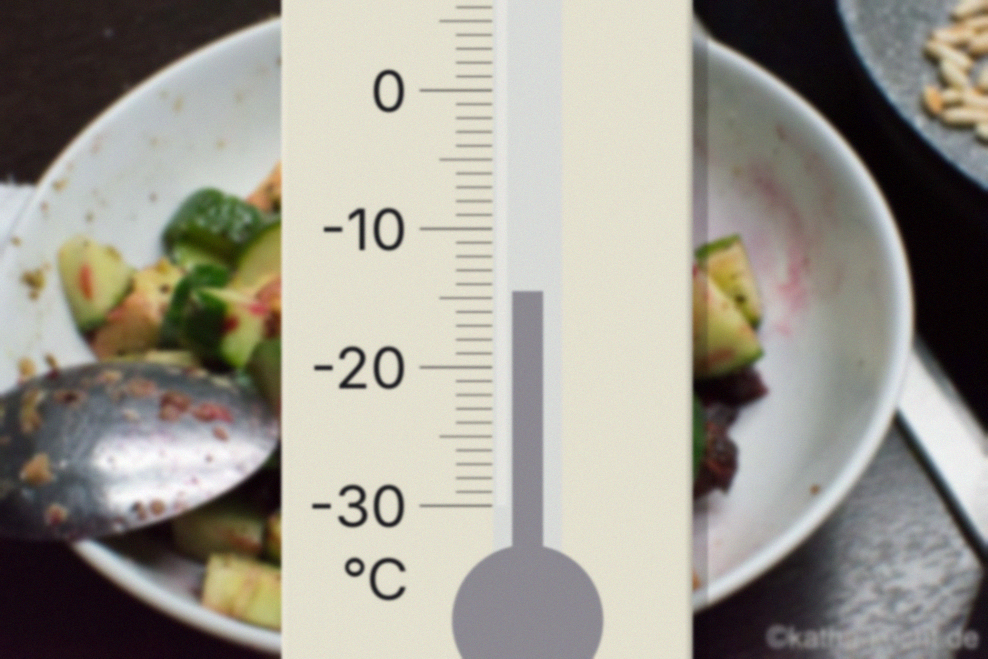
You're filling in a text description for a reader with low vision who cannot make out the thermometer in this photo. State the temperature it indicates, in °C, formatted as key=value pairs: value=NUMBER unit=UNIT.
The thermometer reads value=-14.5 unit=°C
